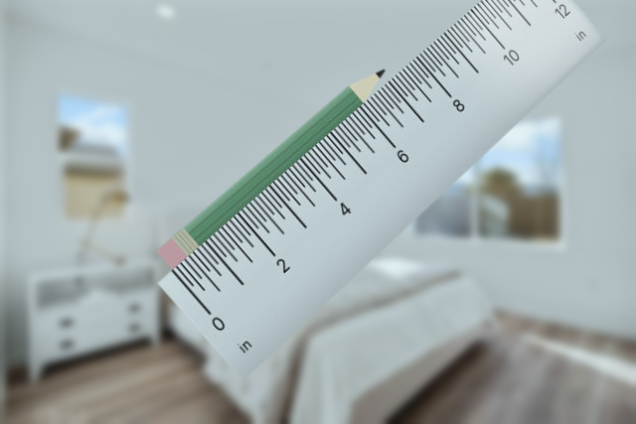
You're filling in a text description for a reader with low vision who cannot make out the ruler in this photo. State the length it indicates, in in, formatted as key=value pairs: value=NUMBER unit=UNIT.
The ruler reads value=7.125 unit=in
